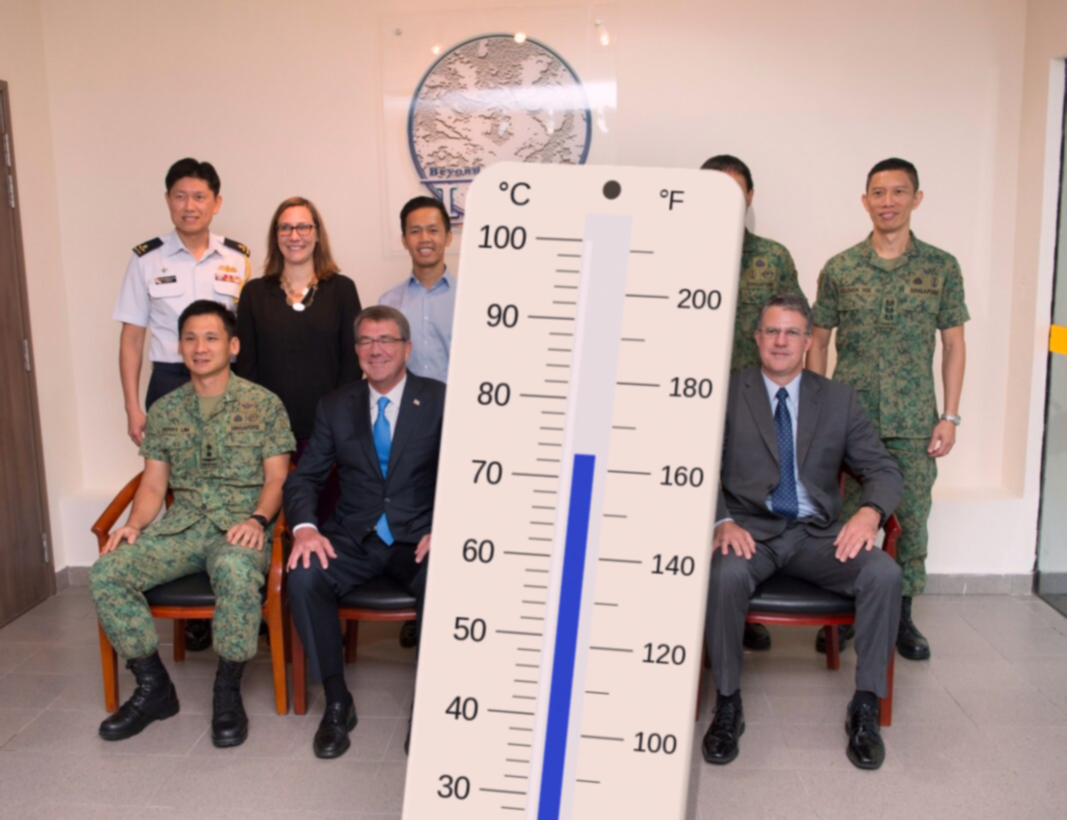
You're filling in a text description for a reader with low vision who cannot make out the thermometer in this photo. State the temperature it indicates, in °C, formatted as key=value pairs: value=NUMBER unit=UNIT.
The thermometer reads value=73 unit=°C
